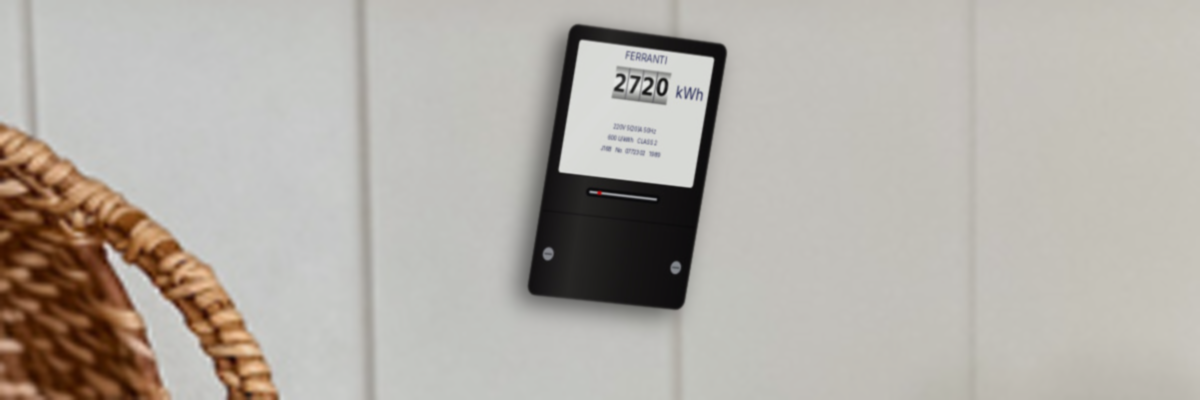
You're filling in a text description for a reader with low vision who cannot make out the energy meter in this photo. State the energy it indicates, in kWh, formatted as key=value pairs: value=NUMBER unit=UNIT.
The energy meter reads value=2720 unit=kWh
